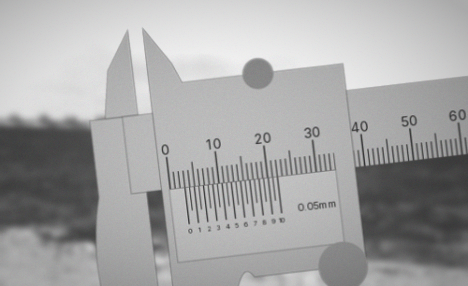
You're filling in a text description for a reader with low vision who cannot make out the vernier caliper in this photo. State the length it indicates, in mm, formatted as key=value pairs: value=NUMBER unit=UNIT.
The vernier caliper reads value=3.0 unit=mm
